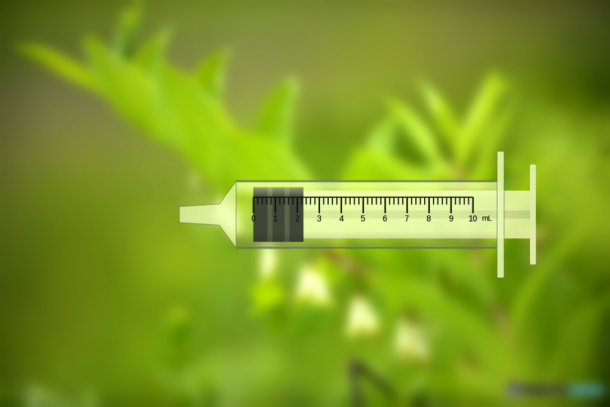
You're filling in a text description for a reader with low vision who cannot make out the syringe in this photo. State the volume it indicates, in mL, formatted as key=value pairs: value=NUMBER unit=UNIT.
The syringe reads value=0 unit=mL
